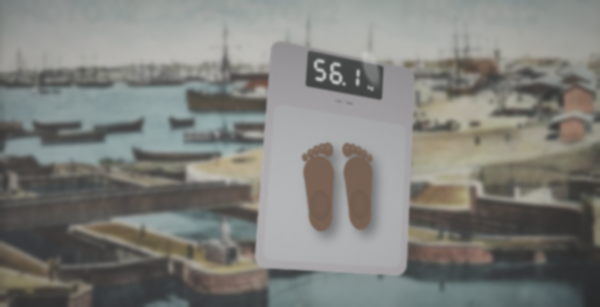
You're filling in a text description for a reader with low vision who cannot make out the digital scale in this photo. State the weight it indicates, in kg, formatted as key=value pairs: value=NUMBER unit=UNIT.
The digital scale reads value=56.1 unit=kg
